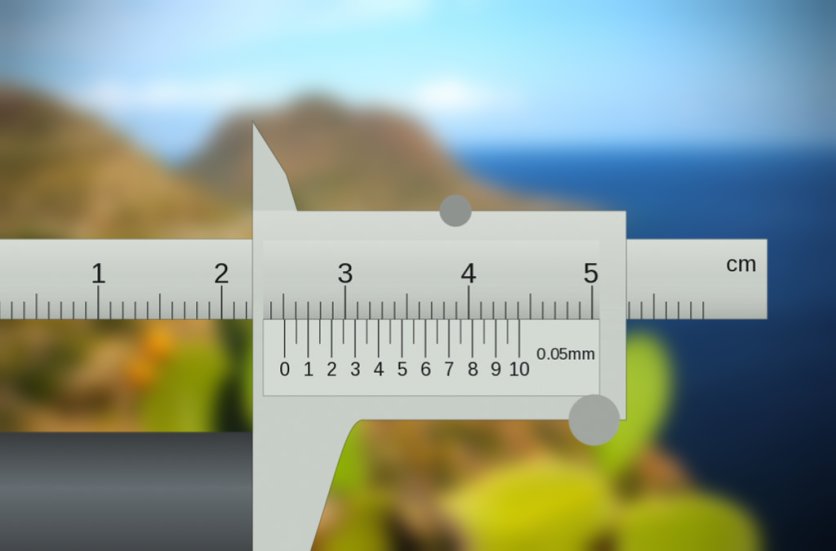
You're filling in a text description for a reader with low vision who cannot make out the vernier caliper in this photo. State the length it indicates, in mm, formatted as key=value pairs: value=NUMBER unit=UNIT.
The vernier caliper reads value=25.1 unit=mm
